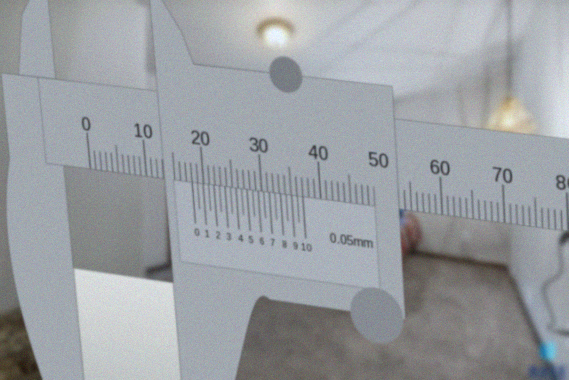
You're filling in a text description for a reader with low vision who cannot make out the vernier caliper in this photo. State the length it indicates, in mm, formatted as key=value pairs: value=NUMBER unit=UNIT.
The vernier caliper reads value=18.0 unit=mm
